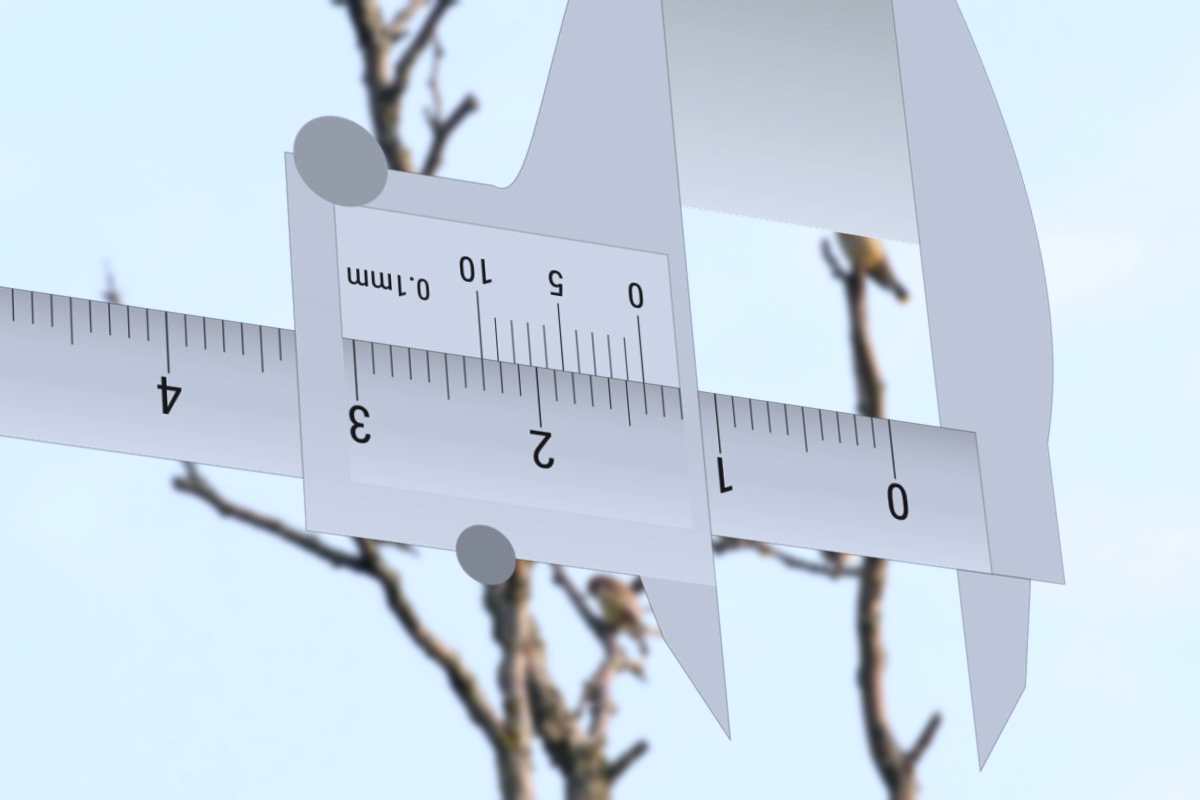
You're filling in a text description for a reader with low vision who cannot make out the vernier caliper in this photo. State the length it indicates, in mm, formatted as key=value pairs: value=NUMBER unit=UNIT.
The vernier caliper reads value=14.0 unit=mm
